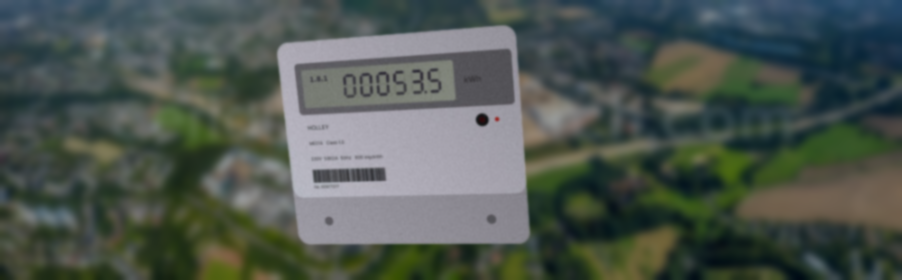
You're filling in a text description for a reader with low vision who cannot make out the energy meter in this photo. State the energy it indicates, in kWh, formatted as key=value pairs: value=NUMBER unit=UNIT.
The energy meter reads value=53.5 unit=kWh
